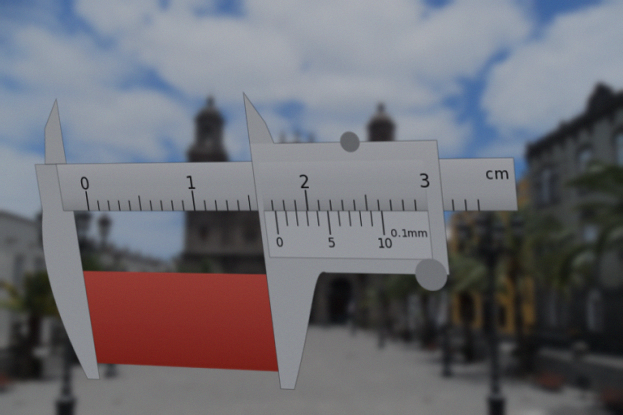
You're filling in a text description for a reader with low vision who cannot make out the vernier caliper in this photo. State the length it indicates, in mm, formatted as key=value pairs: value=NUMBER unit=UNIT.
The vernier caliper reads value=17.2 unit=mm
